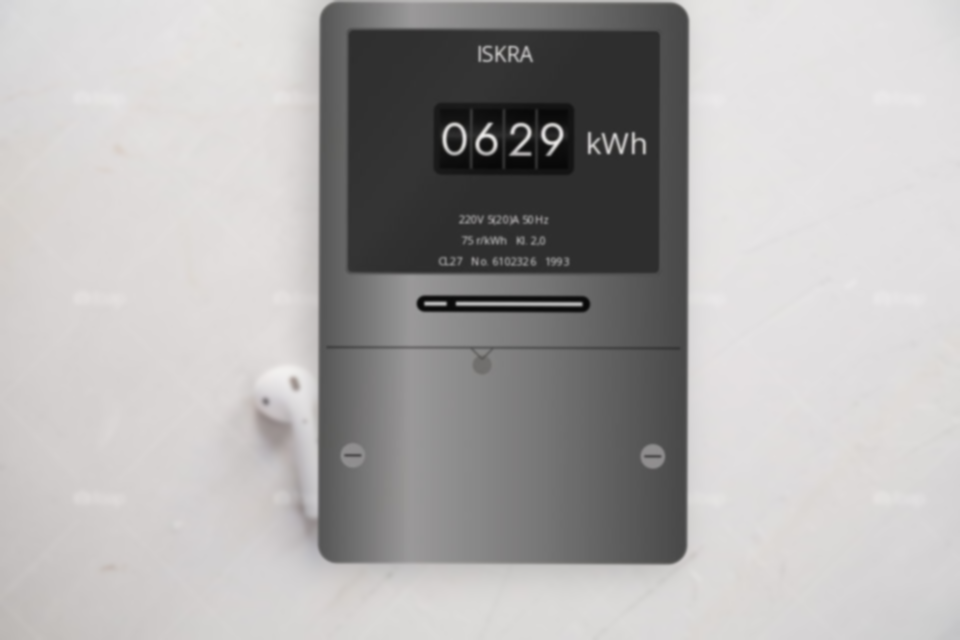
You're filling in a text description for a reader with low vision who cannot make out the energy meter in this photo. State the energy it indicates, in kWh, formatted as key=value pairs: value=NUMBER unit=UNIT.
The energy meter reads value=629 unit=kWh
